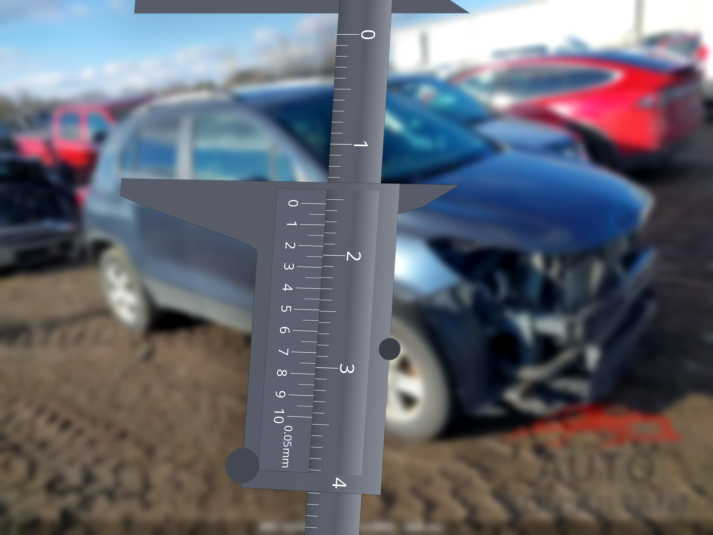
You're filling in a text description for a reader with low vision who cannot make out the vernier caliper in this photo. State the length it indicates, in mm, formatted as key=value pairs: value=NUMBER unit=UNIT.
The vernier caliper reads value=15.4 unit=mm
